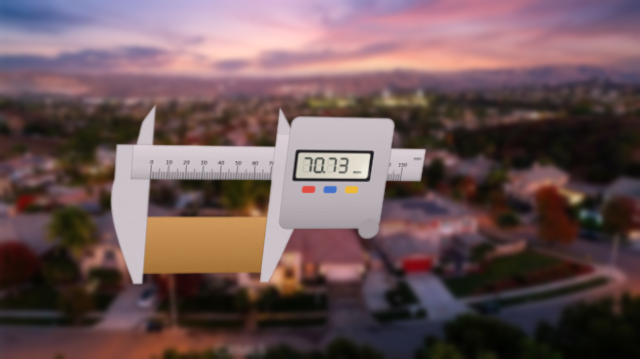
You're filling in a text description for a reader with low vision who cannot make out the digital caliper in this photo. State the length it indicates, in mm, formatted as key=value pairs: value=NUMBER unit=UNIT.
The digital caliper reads value=70.73 unit=mm
